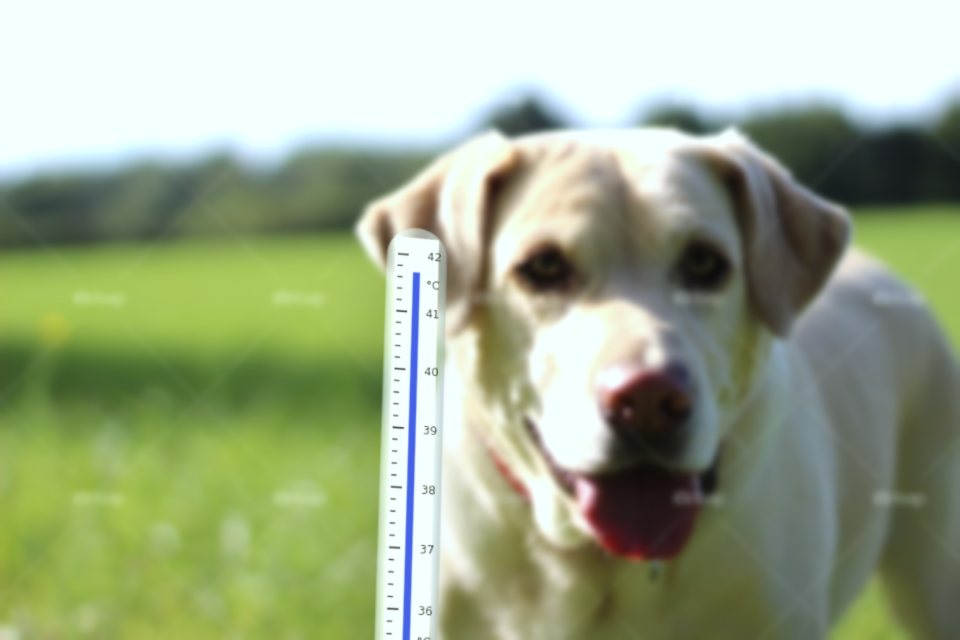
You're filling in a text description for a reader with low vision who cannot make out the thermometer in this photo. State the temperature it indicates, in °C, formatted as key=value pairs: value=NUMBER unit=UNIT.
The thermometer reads value=41.7 unit=°C
